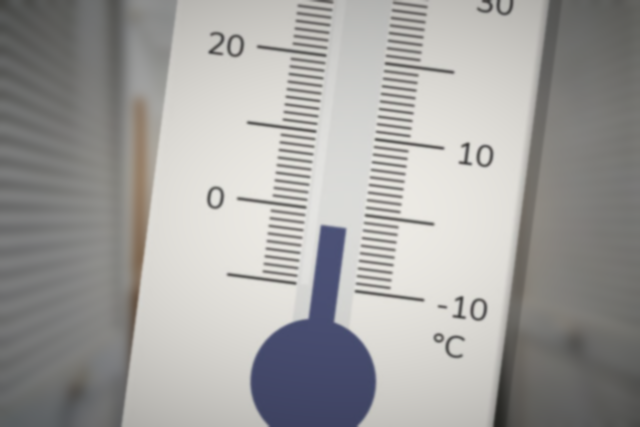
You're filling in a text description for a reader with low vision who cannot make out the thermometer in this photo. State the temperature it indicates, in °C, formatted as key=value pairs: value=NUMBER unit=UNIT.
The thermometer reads value=-2 unit=°C
